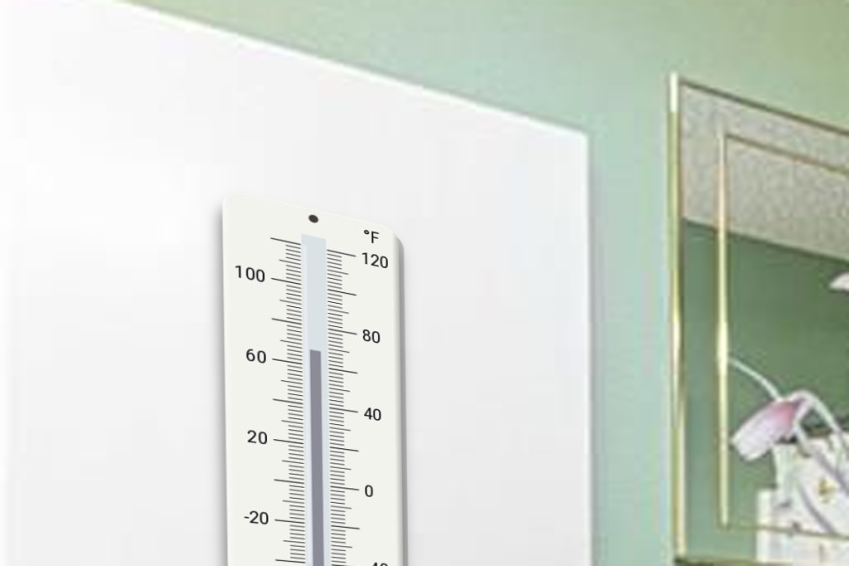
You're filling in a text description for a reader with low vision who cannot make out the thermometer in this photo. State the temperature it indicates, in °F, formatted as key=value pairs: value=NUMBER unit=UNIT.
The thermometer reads value=68 unit=°F
